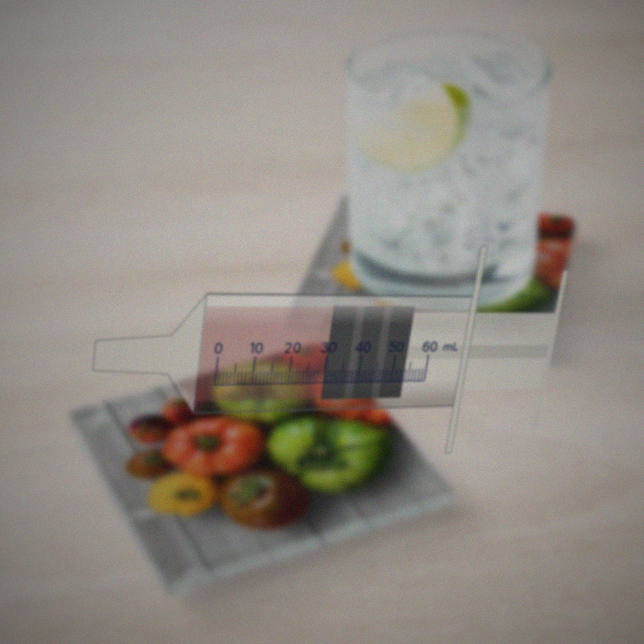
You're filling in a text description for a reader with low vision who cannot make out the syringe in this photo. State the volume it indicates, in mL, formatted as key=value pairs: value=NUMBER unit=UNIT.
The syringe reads value=30 unit=mL
